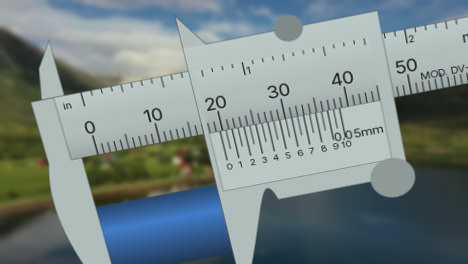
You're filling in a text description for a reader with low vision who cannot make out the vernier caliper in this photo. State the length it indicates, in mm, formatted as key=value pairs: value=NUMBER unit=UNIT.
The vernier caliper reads value=19.6 unit=mm
